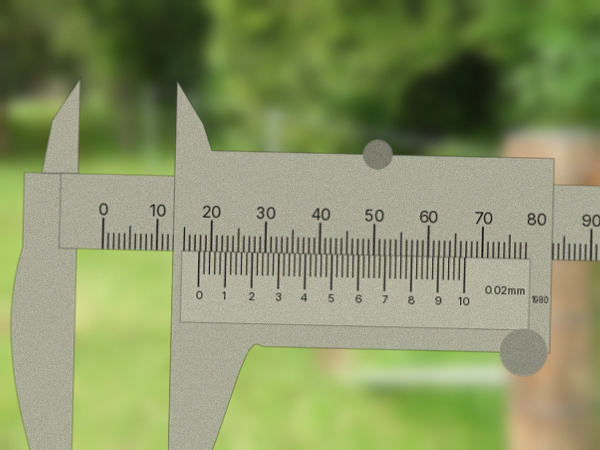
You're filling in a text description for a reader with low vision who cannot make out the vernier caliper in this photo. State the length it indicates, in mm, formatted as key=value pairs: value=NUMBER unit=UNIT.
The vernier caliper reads value=17.8 unit=mm
